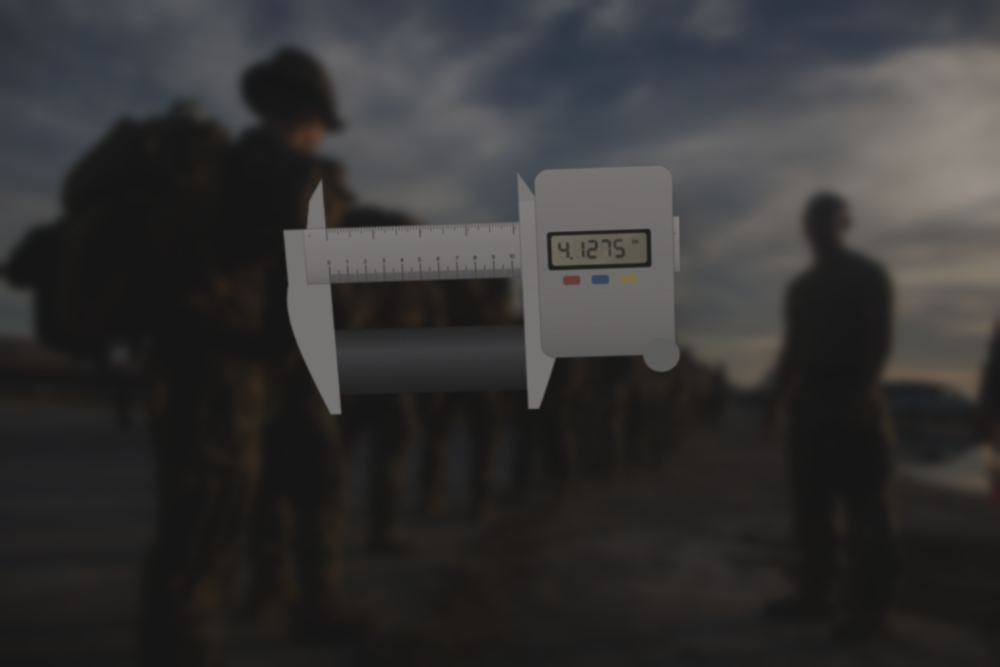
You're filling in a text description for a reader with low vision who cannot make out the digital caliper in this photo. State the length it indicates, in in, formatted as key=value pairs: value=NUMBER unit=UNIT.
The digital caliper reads value=4.1275 unit=in
